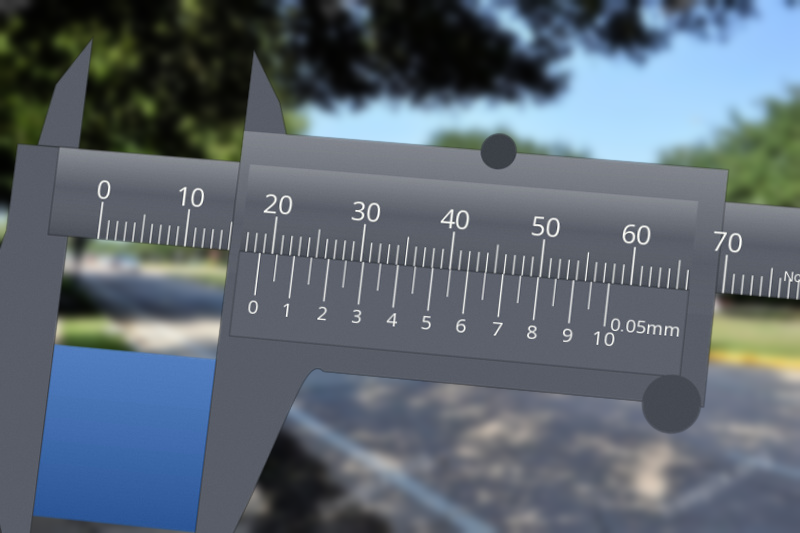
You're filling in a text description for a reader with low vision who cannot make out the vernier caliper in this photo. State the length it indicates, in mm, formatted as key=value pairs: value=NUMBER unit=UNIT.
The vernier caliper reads value=18.6 unit=mm
